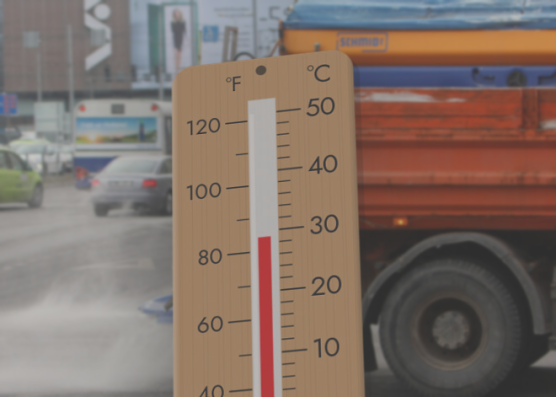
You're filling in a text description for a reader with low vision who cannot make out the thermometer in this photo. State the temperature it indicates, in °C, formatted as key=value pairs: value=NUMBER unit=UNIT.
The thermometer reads value=29 unit=°C
